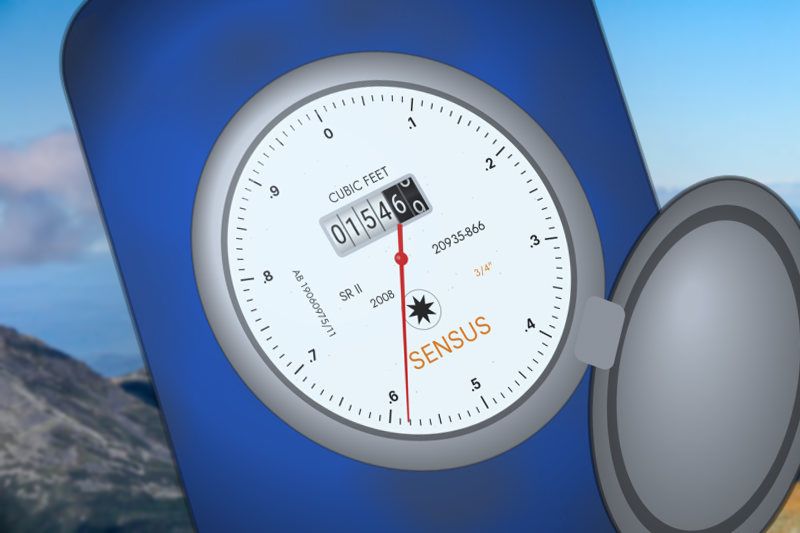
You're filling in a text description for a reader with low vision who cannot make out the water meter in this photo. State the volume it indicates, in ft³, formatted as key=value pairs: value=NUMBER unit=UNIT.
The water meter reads value=15468.58 unit=ft³
